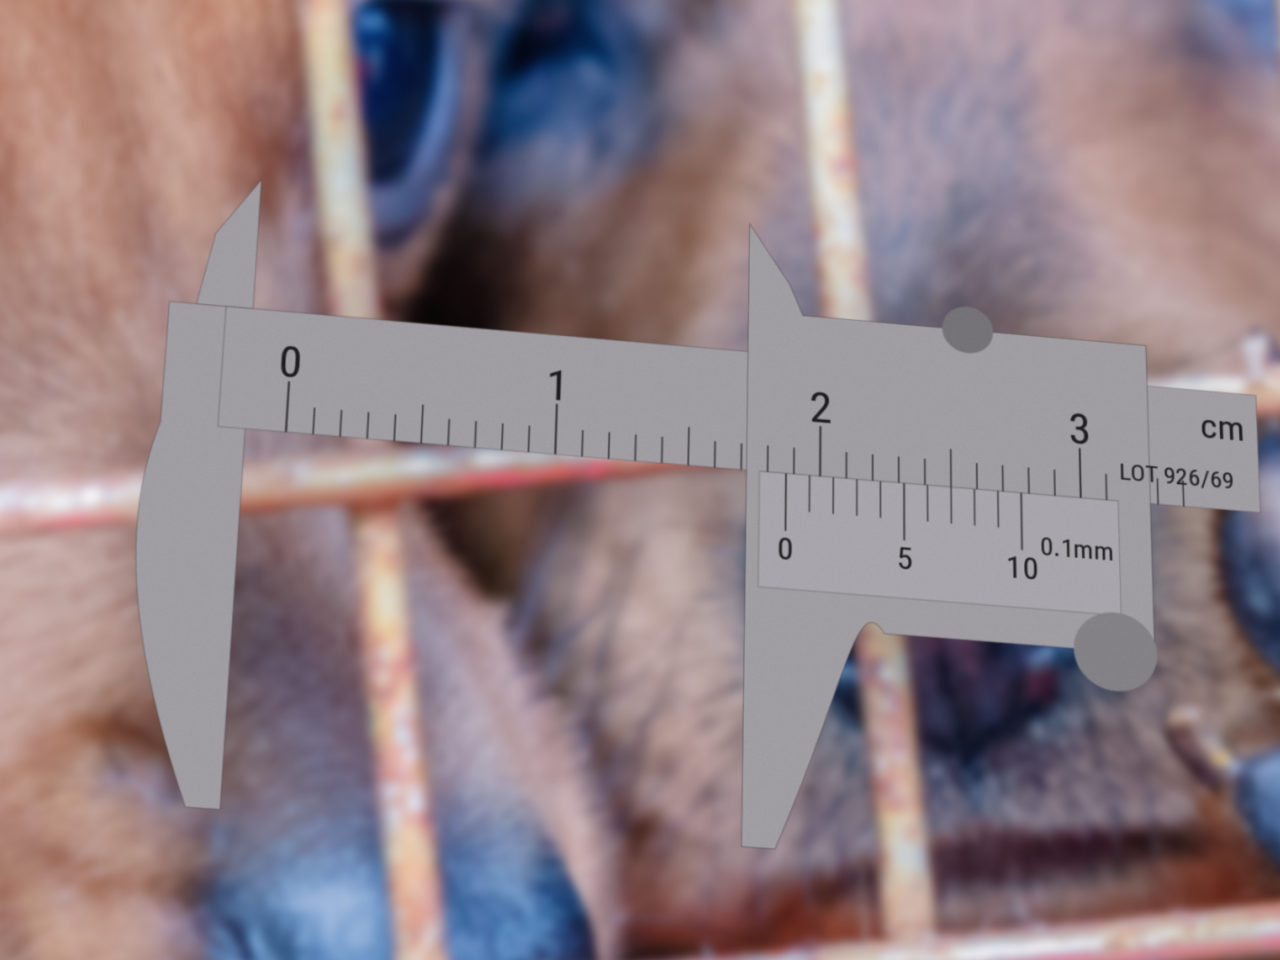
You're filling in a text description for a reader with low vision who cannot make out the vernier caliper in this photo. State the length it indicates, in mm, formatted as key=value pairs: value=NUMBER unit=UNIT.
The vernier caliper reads value=18.7 unit=mm
